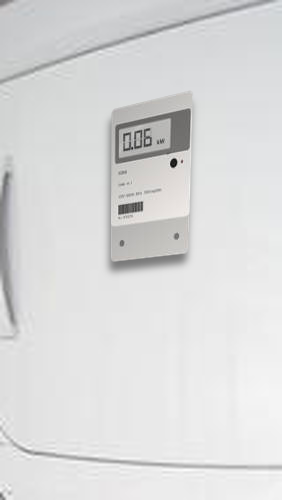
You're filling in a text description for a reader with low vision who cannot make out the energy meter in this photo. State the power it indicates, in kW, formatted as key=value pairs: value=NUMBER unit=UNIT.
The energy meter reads value=0.06 unit=kW
